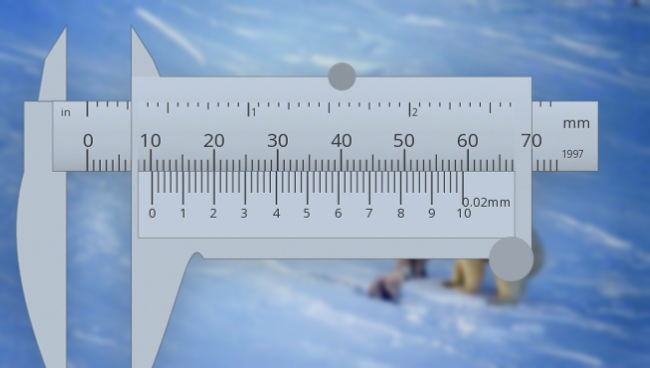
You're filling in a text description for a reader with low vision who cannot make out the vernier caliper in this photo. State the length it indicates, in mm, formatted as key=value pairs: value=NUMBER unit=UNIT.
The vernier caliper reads value=10.2 unit=mm
